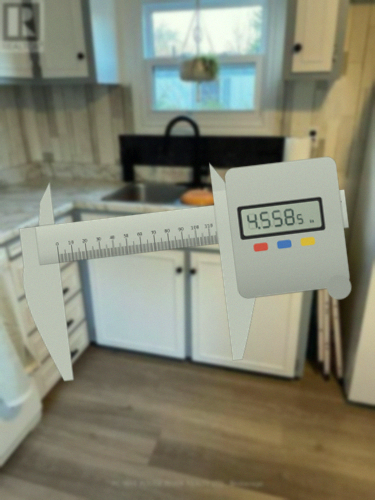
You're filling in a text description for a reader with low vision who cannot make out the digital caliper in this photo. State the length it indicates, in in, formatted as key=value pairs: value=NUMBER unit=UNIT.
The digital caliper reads value=4.5585 unit=in
